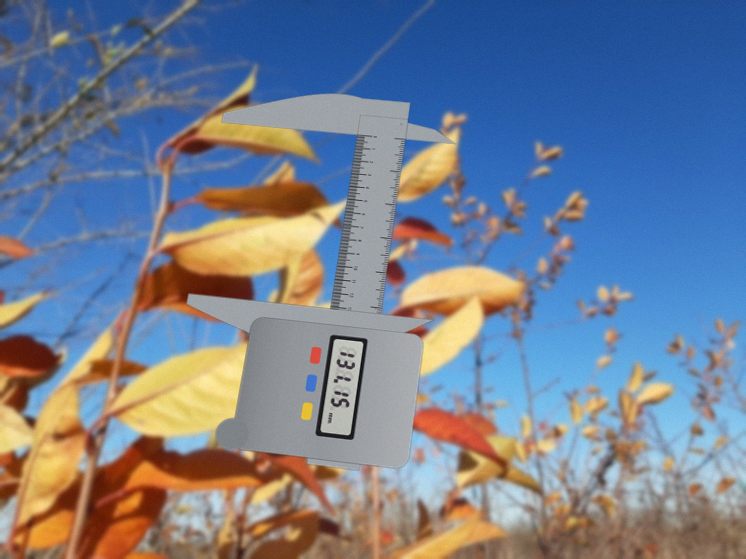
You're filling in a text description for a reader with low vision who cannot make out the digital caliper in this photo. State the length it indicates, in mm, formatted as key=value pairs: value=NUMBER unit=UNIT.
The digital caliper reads value=131.15 unit=mm
